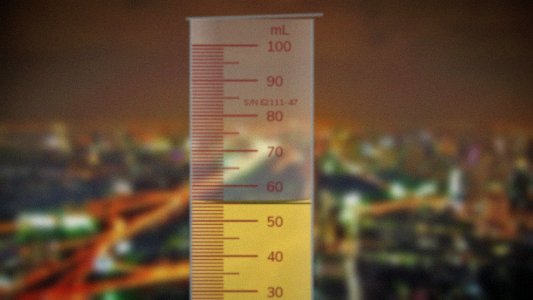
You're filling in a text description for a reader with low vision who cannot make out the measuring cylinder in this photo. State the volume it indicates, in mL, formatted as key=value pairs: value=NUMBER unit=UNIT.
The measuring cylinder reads value=55 unit=mL
